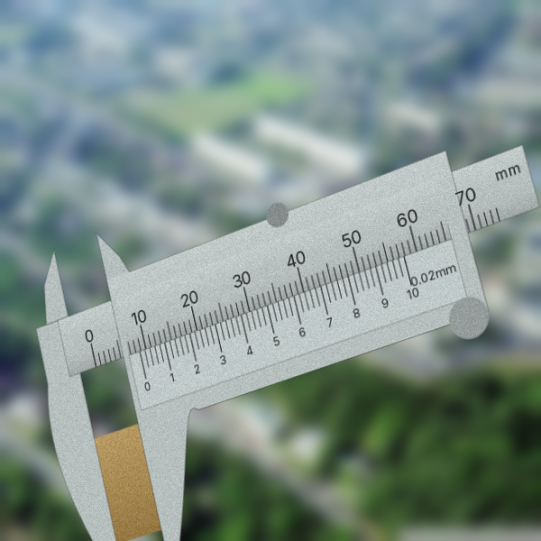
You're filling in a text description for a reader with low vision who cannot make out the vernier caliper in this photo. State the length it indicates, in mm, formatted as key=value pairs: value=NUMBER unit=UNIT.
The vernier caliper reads value=8.8 unit=mm
